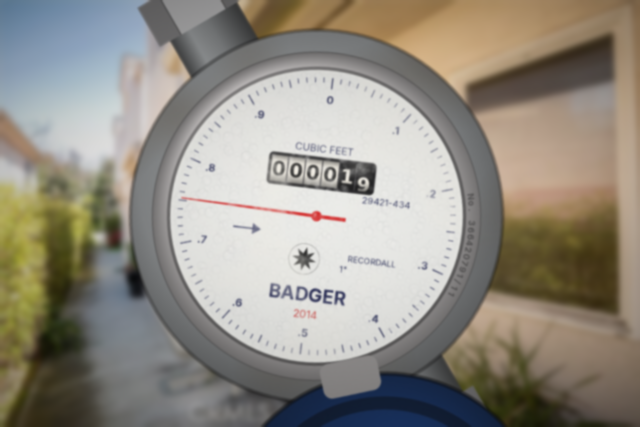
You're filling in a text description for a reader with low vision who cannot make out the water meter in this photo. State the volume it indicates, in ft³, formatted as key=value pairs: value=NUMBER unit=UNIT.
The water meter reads value=18.75 unit=ft³
